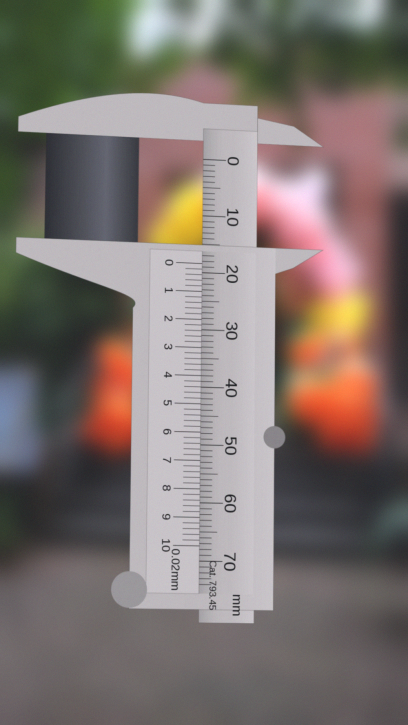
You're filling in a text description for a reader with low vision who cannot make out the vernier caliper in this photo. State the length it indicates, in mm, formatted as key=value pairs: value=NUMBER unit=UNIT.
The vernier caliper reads value=18.4 unit=mm
